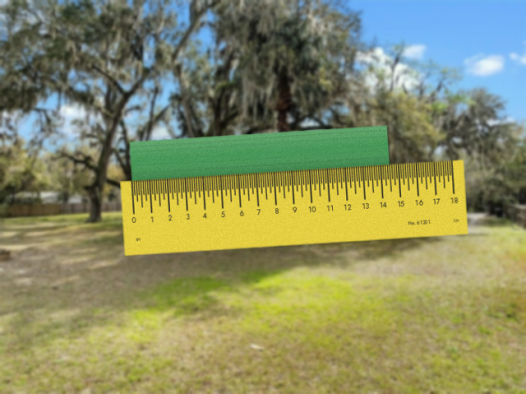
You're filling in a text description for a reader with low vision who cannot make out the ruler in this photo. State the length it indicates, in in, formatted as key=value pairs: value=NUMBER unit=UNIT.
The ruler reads value=14.5 unit=in
